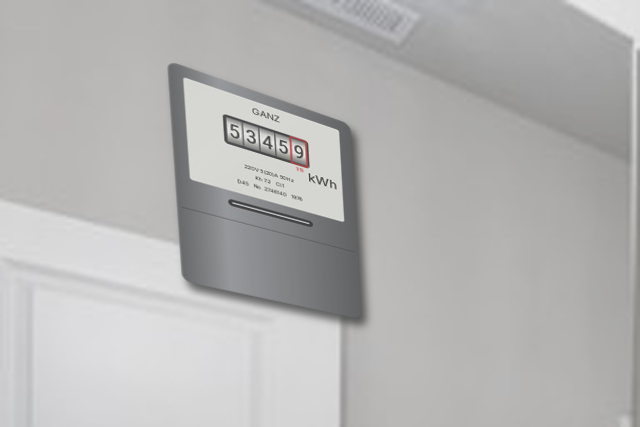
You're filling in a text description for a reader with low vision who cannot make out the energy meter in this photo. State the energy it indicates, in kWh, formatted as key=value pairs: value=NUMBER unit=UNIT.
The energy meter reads value=5345.9 unit=kWh
